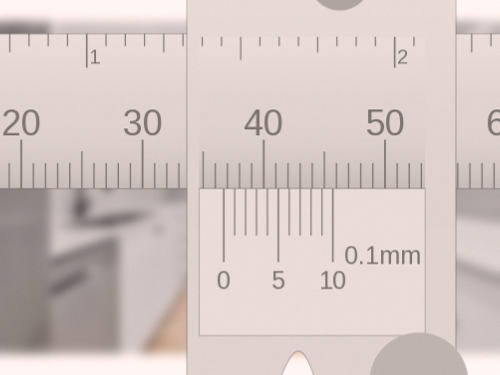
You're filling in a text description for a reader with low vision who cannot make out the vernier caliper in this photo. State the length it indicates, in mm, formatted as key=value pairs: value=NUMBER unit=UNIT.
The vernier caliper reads value=36.7 unit=mm
